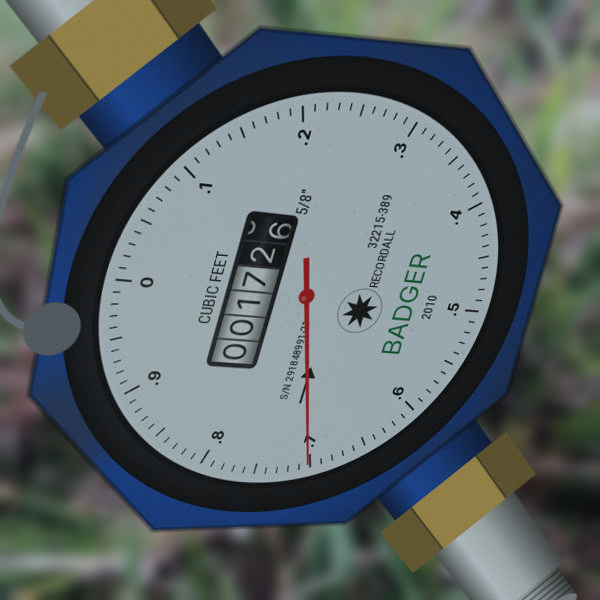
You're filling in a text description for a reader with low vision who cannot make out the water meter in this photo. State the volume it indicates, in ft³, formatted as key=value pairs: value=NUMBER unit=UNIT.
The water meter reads value=1725.70 unit=ft³
